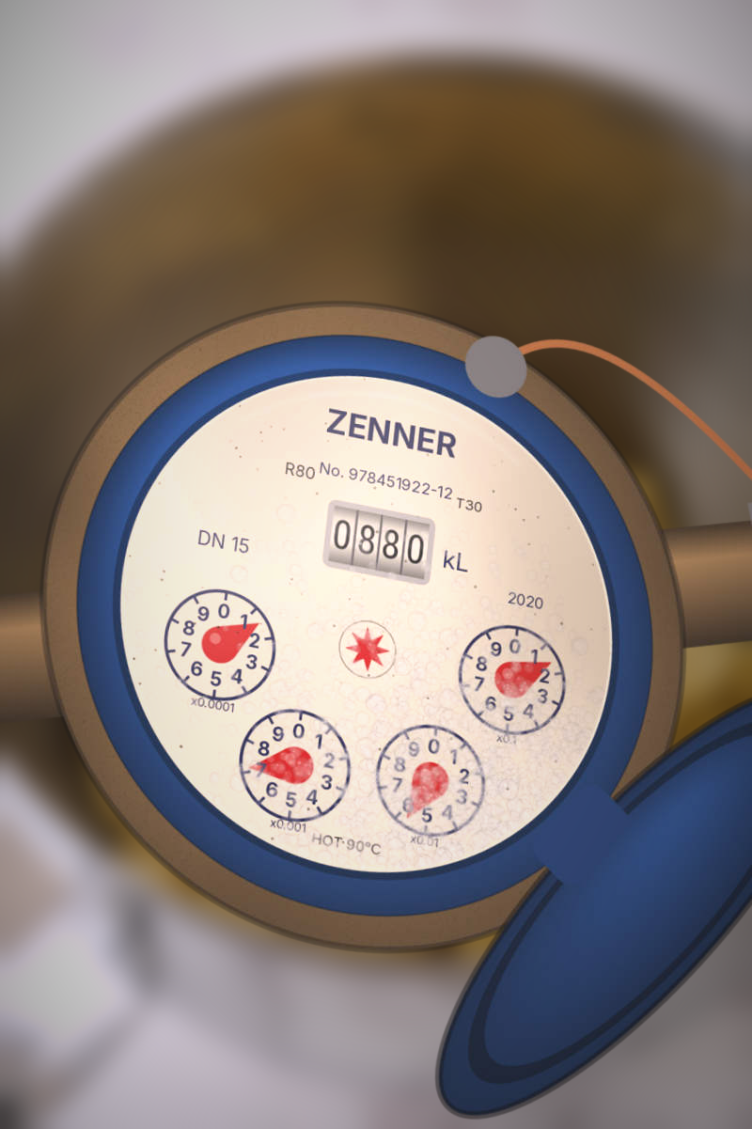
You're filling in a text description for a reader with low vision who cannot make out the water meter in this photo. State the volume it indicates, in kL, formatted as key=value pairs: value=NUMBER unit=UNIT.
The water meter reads value=880.1571 unit=kL
